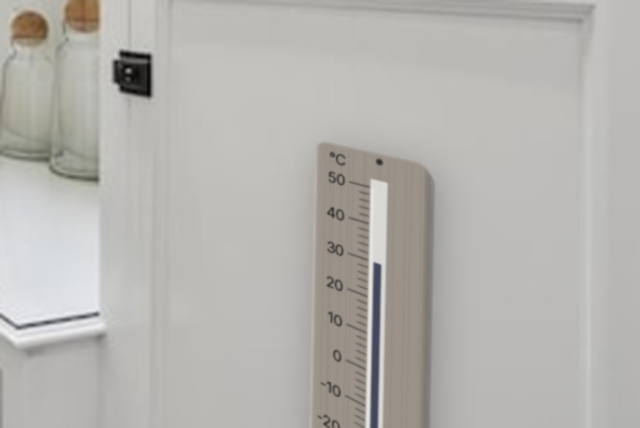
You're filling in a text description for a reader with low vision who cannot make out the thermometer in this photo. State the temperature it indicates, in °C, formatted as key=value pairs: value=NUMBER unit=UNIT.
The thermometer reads value=30 unit=°C
